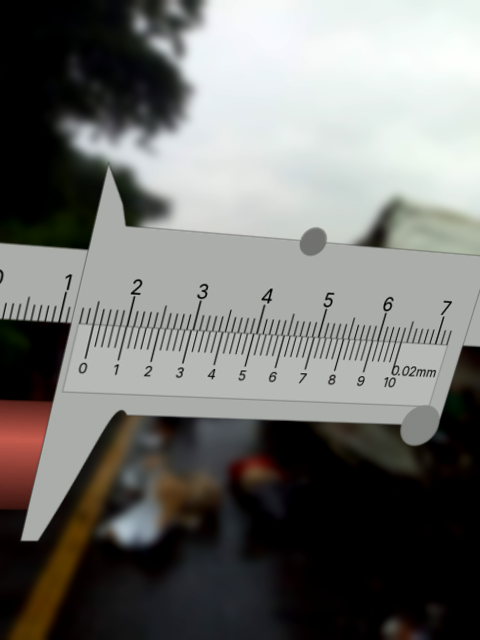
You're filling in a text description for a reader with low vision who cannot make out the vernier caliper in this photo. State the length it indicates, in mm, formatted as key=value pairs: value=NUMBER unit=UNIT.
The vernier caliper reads value=15.0 unit=mm
